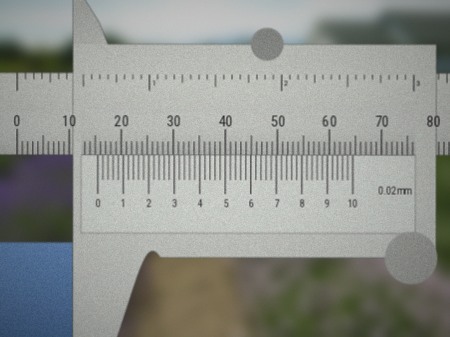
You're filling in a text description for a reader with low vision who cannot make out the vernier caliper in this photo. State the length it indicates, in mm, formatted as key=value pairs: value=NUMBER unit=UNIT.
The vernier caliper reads value=15.5 unit=mm
